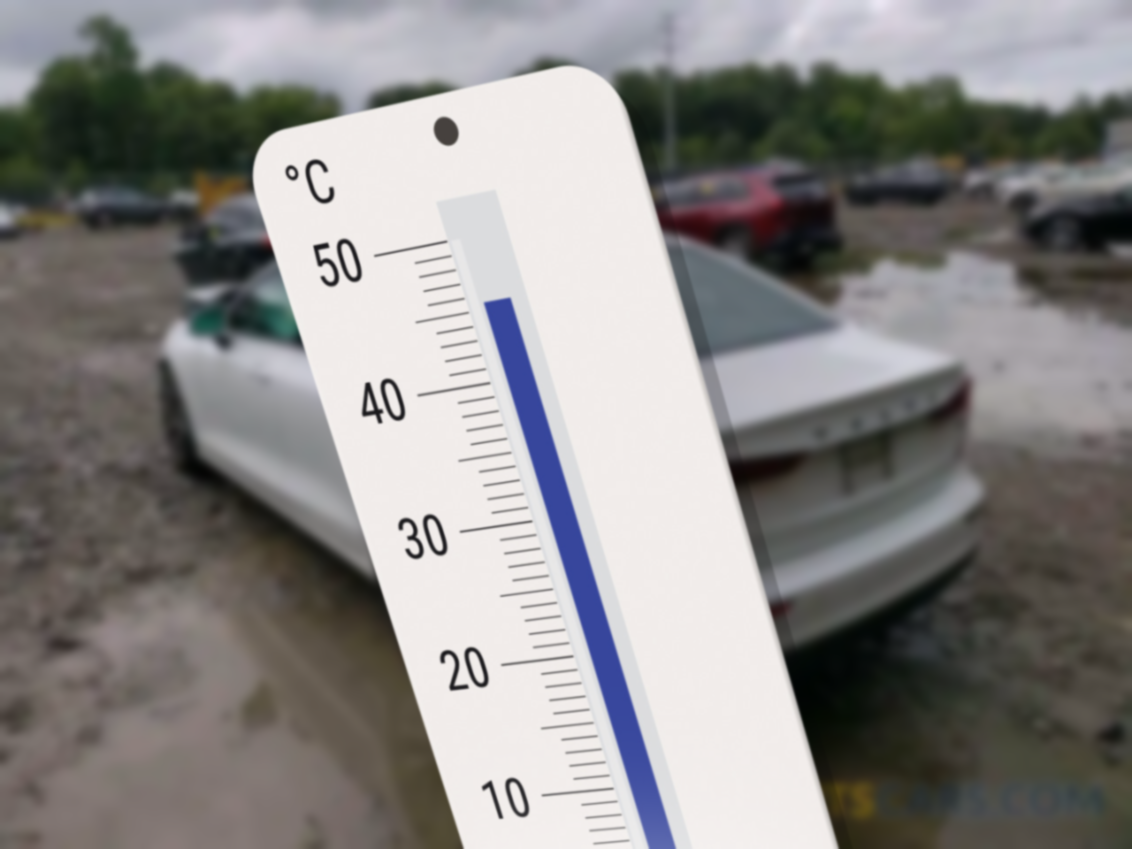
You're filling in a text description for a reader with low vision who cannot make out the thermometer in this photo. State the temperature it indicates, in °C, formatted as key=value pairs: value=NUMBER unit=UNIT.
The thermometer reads value=45.5 unit=°C
